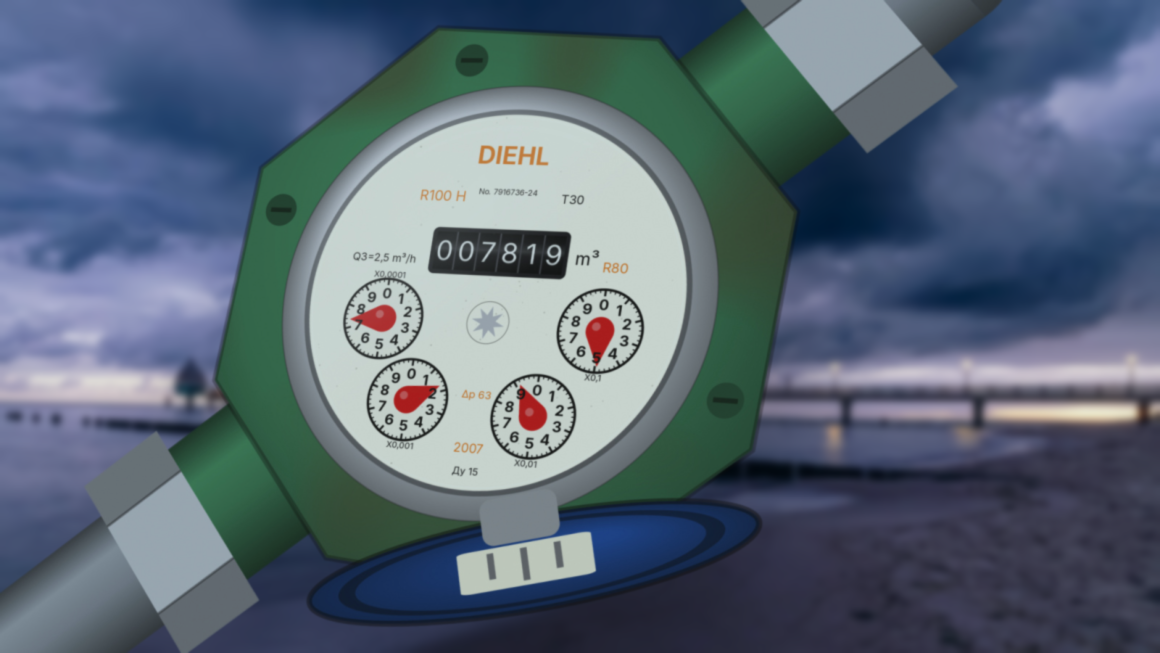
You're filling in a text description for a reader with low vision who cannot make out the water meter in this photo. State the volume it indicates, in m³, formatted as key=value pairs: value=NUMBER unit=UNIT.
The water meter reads value=7819.4917 unit=m³
